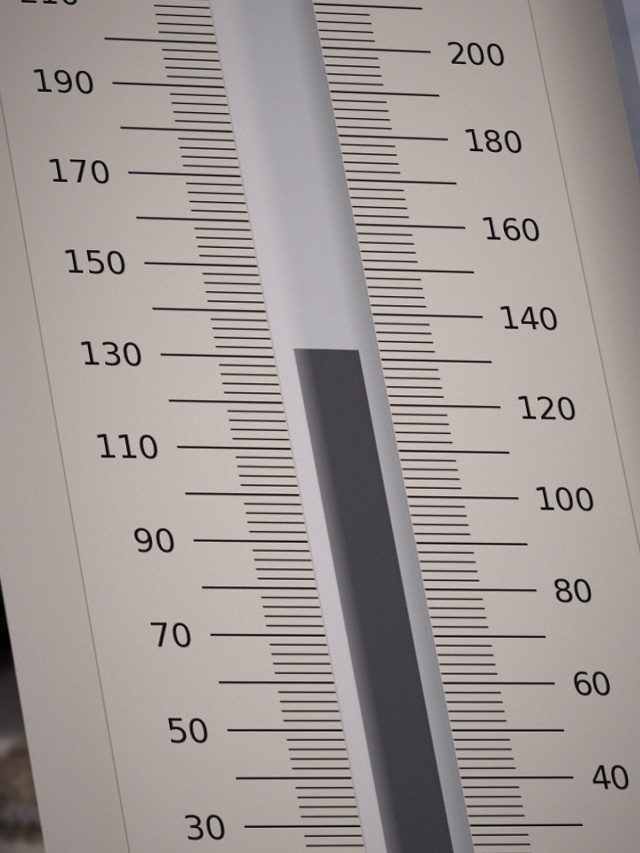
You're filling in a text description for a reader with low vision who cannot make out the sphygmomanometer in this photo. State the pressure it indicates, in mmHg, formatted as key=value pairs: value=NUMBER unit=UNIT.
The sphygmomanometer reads value=132 unit=mmHg
